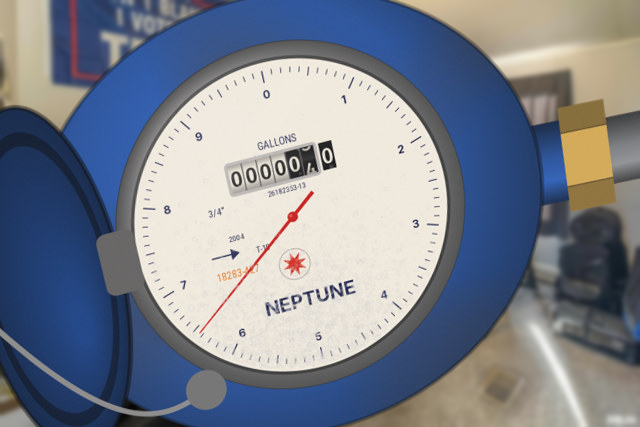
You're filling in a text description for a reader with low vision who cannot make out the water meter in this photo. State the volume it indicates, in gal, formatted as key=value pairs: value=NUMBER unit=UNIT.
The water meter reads value=36.4 unit=gal
